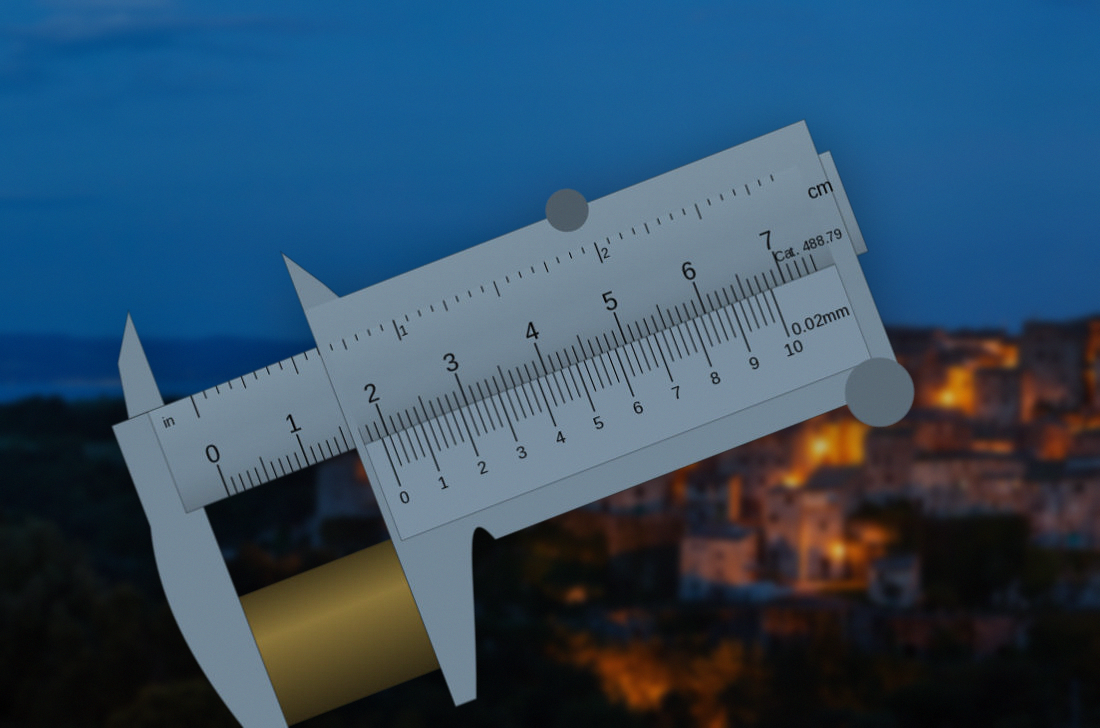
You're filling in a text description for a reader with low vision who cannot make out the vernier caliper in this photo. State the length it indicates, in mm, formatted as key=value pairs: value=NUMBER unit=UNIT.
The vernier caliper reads value=19.2 unit=mm
